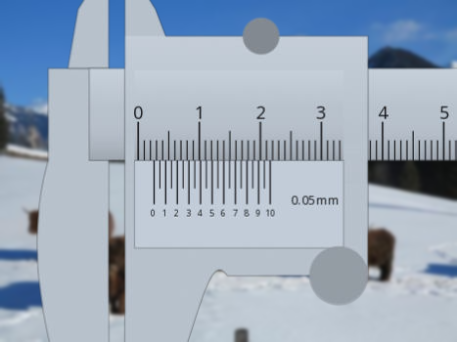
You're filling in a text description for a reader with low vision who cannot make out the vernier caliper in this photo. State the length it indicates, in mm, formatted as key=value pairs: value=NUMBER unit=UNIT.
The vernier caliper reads value=2.6 unit=mm
